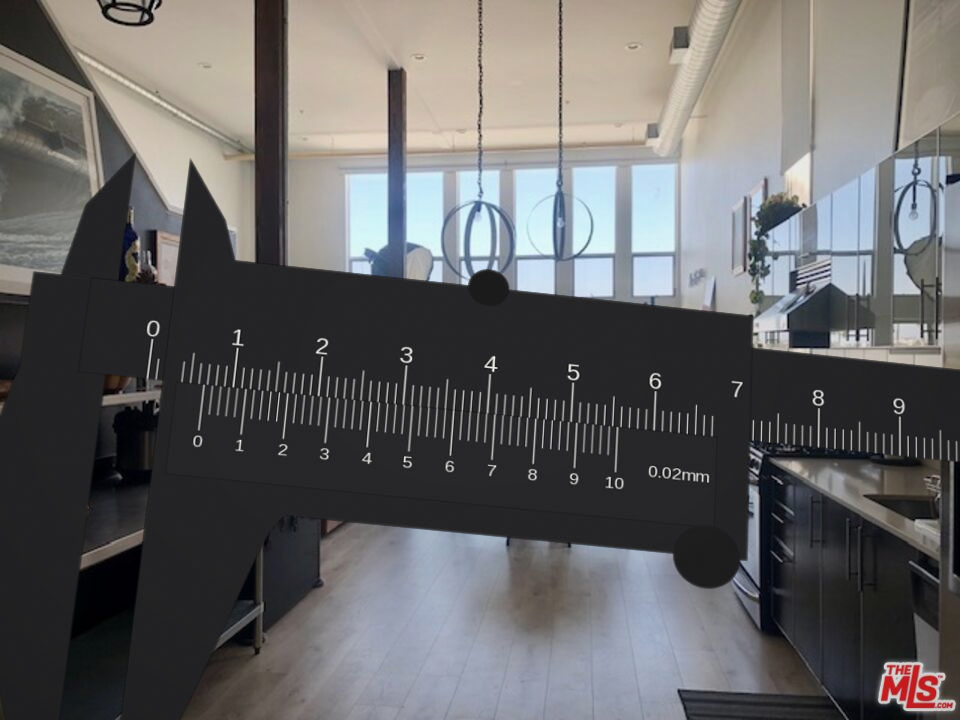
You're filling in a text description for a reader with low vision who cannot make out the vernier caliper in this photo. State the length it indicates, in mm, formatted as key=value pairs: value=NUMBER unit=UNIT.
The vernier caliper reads value=6.6 unit=mm
